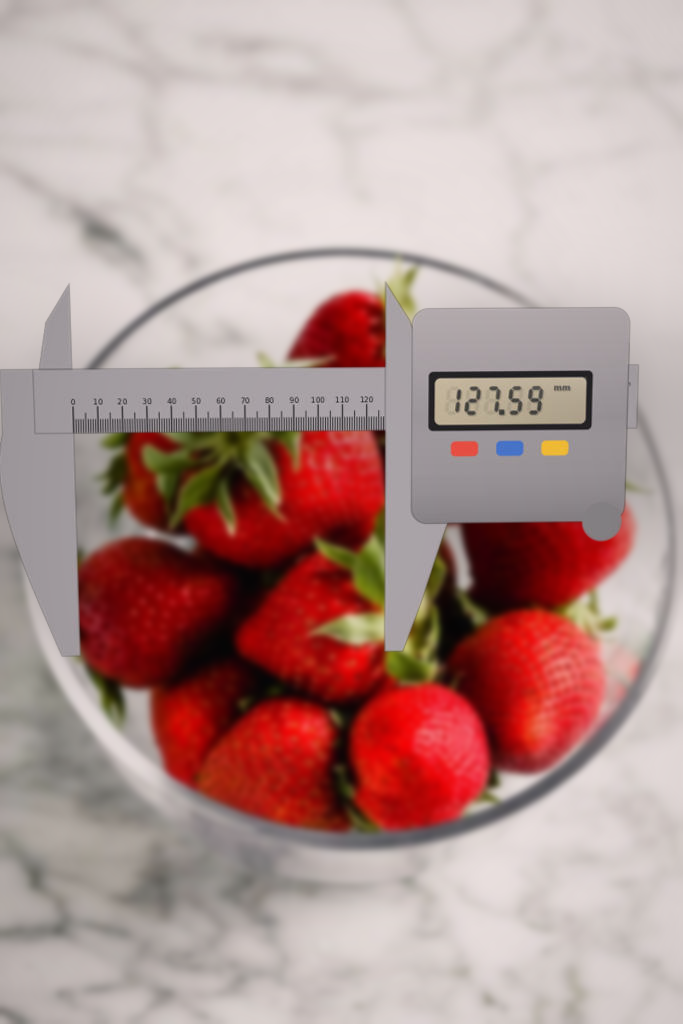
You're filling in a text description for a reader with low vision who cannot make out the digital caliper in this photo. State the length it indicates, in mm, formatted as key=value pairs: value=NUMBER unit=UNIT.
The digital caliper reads value=127.59 unit=mm
